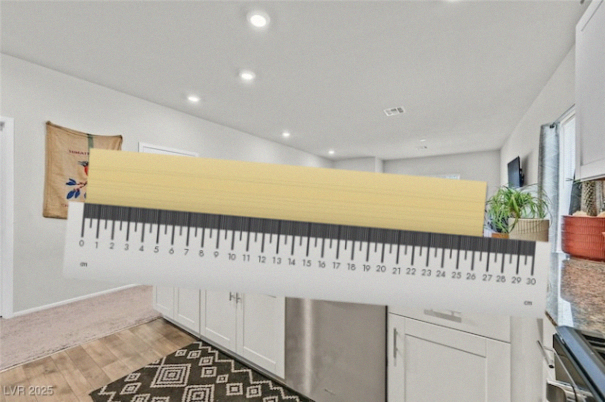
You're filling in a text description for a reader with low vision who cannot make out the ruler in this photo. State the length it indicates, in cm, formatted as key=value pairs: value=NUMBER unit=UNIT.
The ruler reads value=26.5 unit=cm
